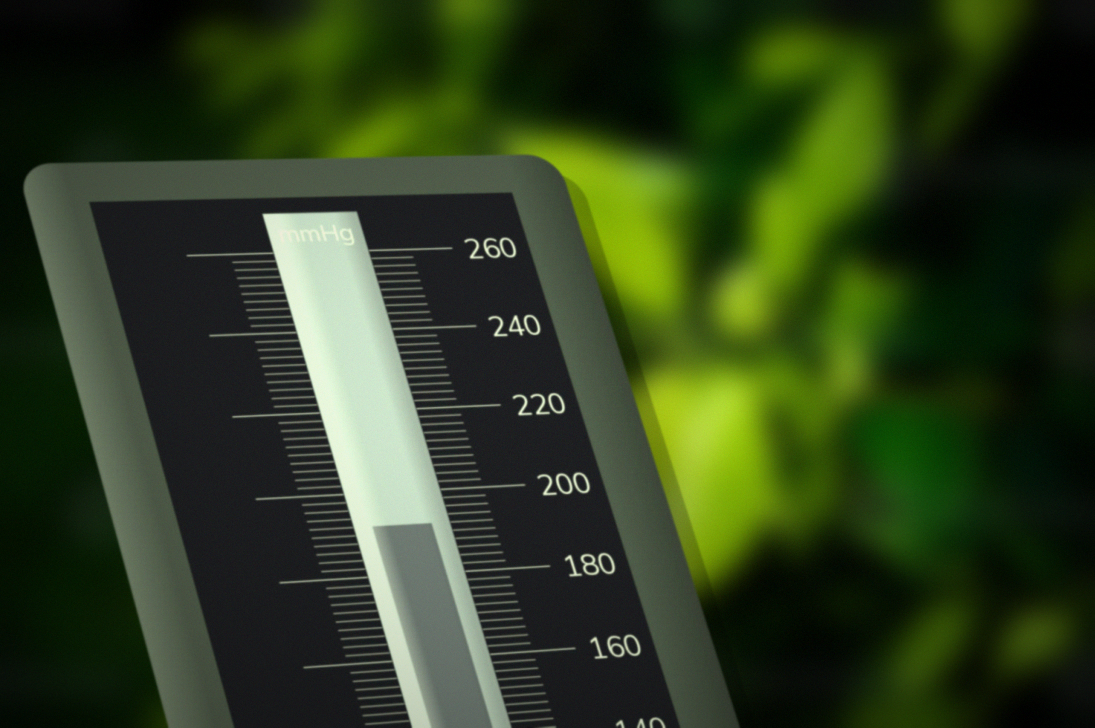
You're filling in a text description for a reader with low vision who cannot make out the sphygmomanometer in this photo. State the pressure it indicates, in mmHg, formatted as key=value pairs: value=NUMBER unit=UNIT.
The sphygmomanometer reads value=192 unit=mmHg
